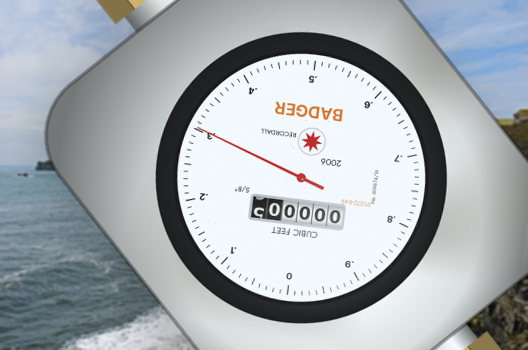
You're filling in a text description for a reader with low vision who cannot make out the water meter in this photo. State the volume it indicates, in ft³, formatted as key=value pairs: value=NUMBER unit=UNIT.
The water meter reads value=5.30 unit=ft³
